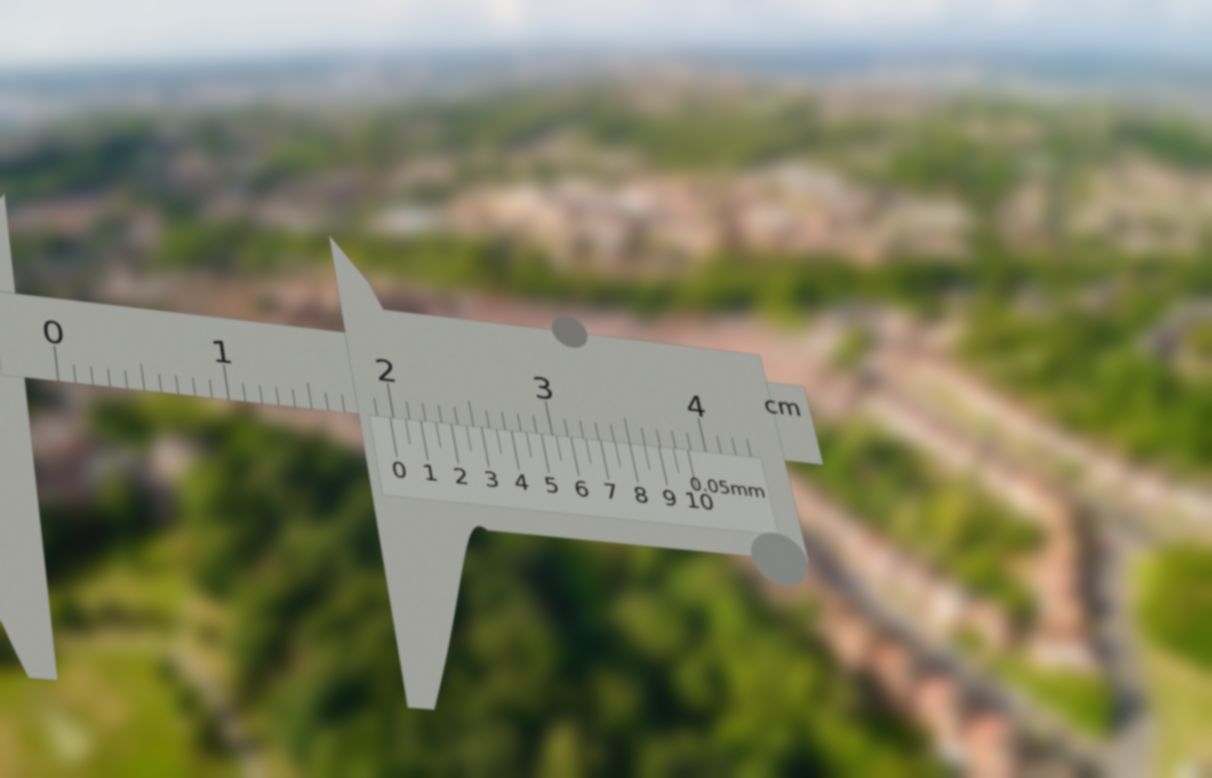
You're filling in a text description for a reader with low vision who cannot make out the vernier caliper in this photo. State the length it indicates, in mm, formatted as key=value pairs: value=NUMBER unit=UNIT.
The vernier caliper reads value=19.8 unit=mm
